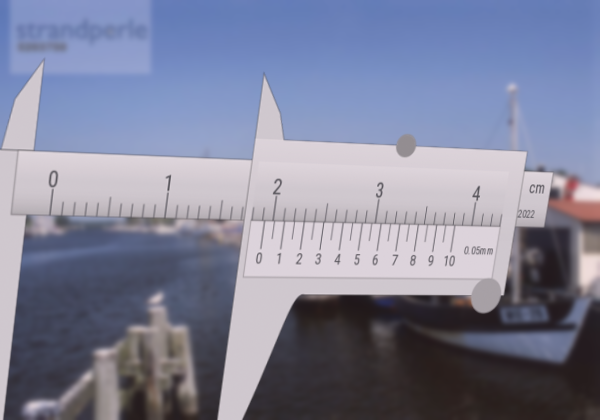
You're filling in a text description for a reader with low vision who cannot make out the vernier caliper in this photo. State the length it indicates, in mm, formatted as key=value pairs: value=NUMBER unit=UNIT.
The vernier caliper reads value=19.2 unit=mm
